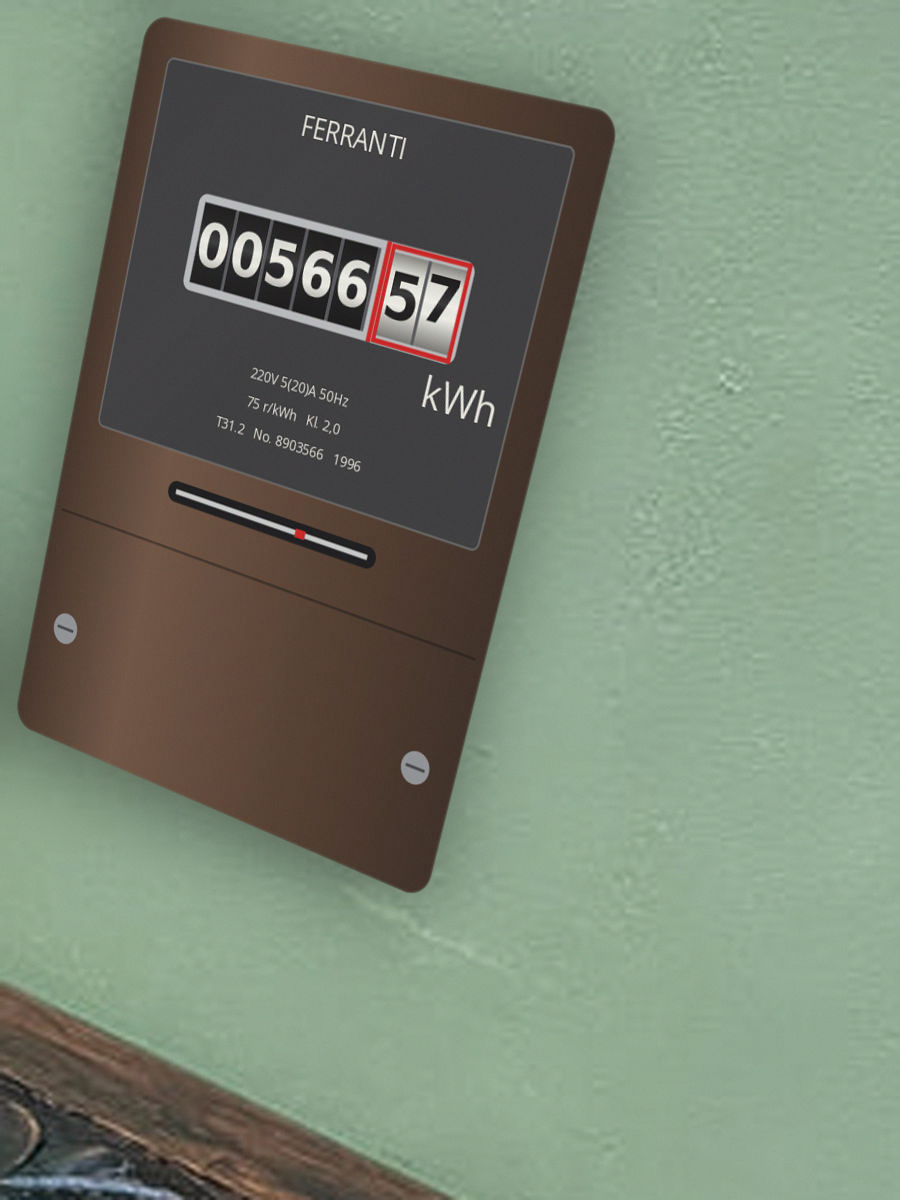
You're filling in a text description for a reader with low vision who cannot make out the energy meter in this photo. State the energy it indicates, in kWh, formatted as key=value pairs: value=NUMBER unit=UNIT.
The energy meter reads value=566.57 unit=kWh
